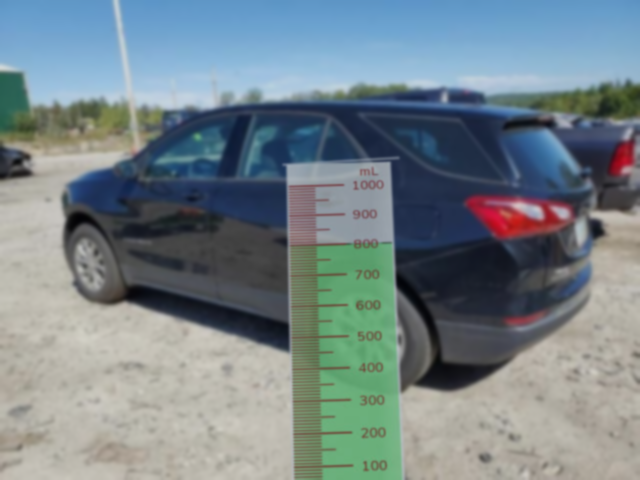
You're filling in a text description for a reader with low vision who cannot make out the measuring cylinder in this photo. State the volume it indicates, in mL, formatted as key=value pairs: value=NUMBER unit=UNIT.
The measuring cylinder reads value=800 unit=mL
